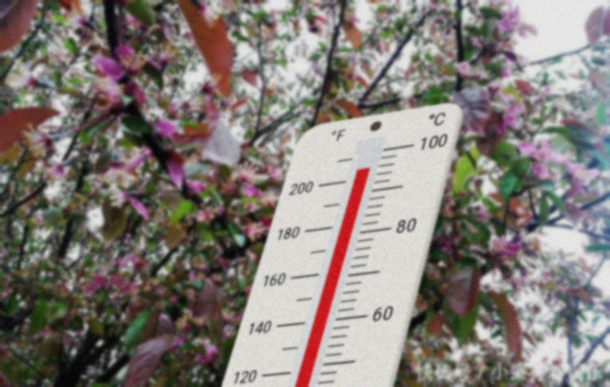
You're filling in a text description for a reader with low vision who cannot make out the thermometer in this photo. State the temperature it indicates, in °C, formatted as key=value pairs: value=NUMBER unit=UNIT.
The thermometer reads value=96 unit=°C
